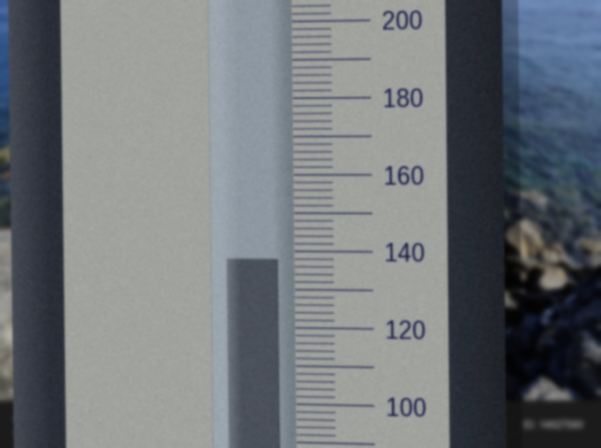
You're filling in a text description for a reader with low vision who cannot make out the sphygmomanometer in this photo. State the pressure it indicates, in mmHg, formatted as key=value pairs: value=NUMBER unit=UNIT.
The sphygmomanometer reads value=138 unit=mmHg
